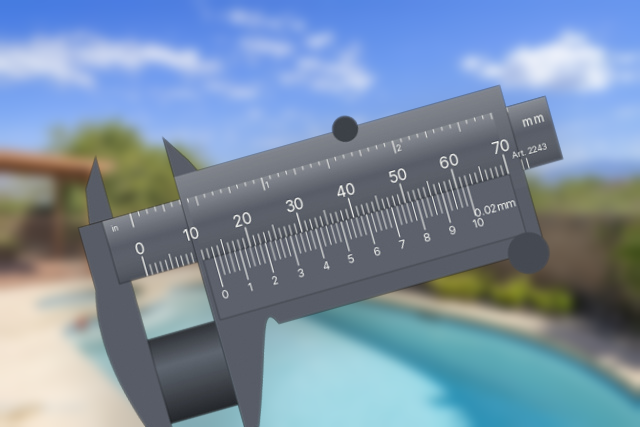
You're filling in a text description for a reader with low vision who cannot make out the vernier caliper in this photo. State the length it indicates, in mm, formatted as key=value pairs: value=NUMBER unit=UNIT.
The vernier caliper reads value=13.0 unit=mm
